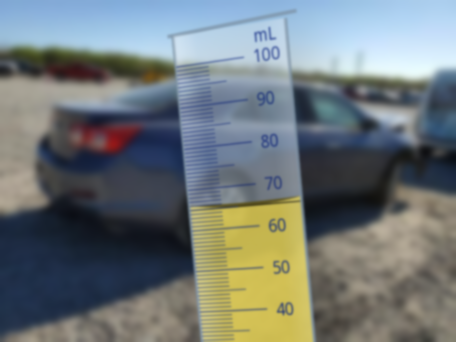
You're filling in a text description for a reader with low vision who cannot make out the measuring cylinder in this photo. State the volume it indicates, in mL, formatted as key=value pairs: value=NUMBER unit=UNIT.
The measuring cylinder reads value=65 unit=mL
